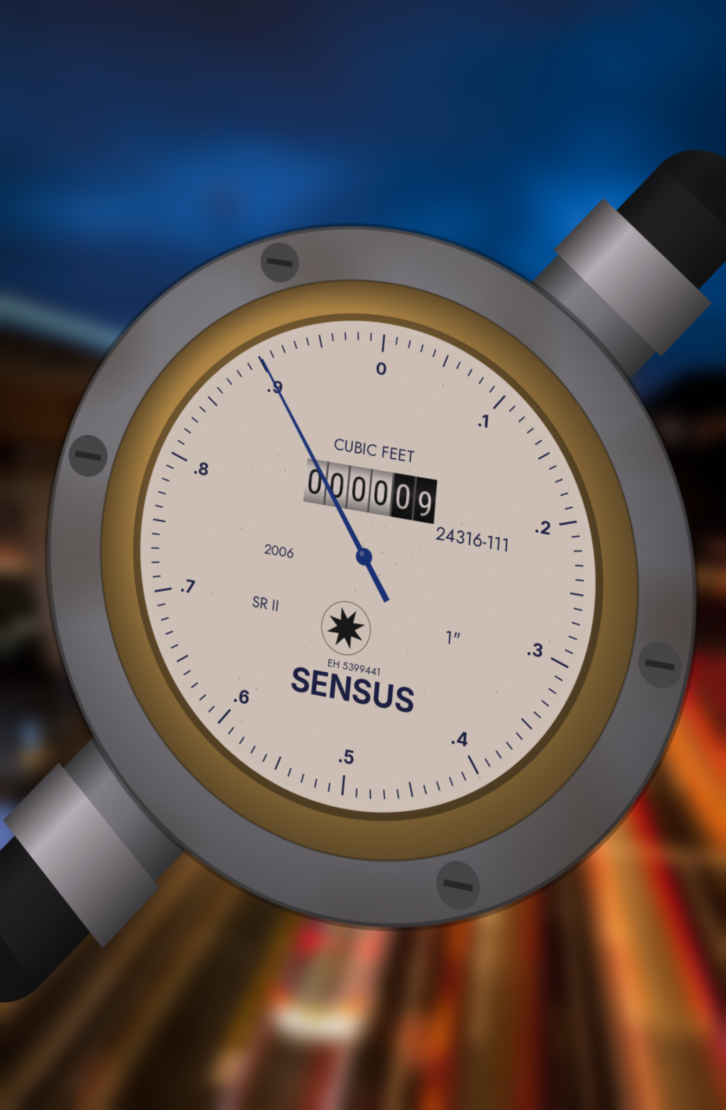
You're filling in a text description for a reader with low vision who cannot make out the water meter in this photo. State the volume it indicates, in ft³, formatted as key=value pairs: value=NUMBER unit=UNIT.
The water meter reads value=8.90 unit=ft³
